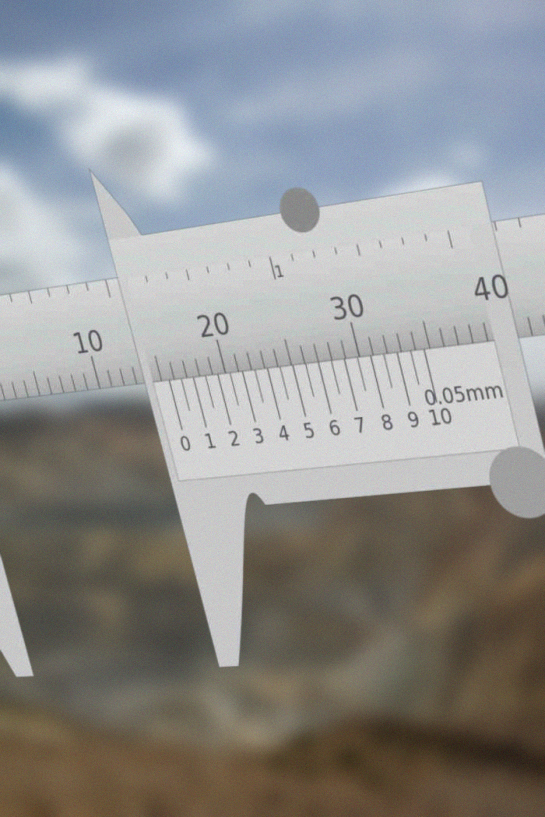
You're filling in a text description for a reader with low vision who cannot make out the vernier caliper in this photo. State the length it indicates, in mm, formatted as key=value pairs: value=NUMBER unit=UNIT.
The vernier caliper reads value=15.6 unit=mm
